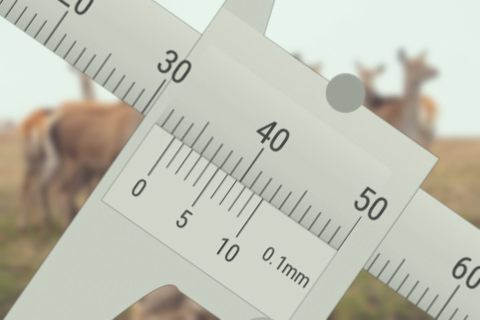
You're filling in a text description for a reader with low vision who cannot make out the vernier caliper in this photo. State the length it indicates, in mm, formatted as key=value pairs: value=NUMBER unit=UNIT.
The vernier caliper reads value=33.4 unit=mm
